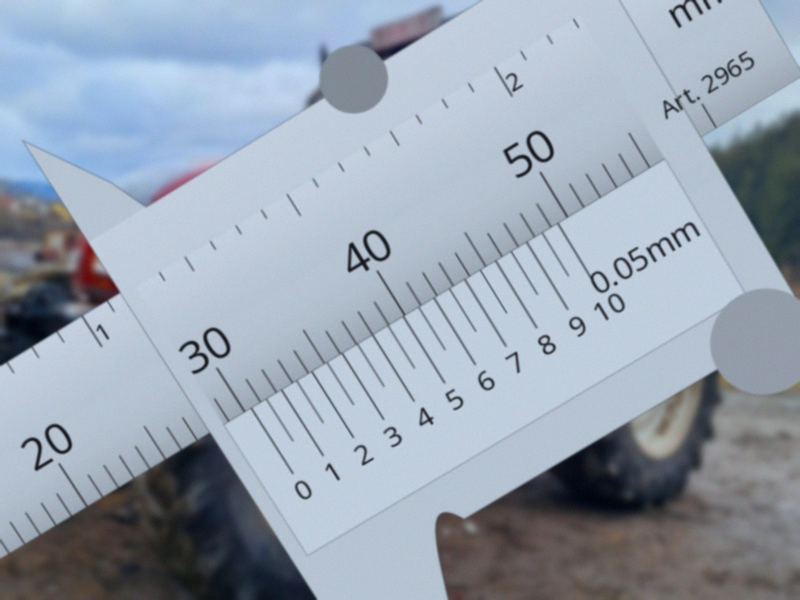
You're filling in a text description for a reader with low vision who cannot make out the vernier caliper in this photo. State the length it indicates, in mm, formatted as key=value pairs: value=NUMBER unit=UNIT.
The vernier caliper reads value=30.4 unit=mm
